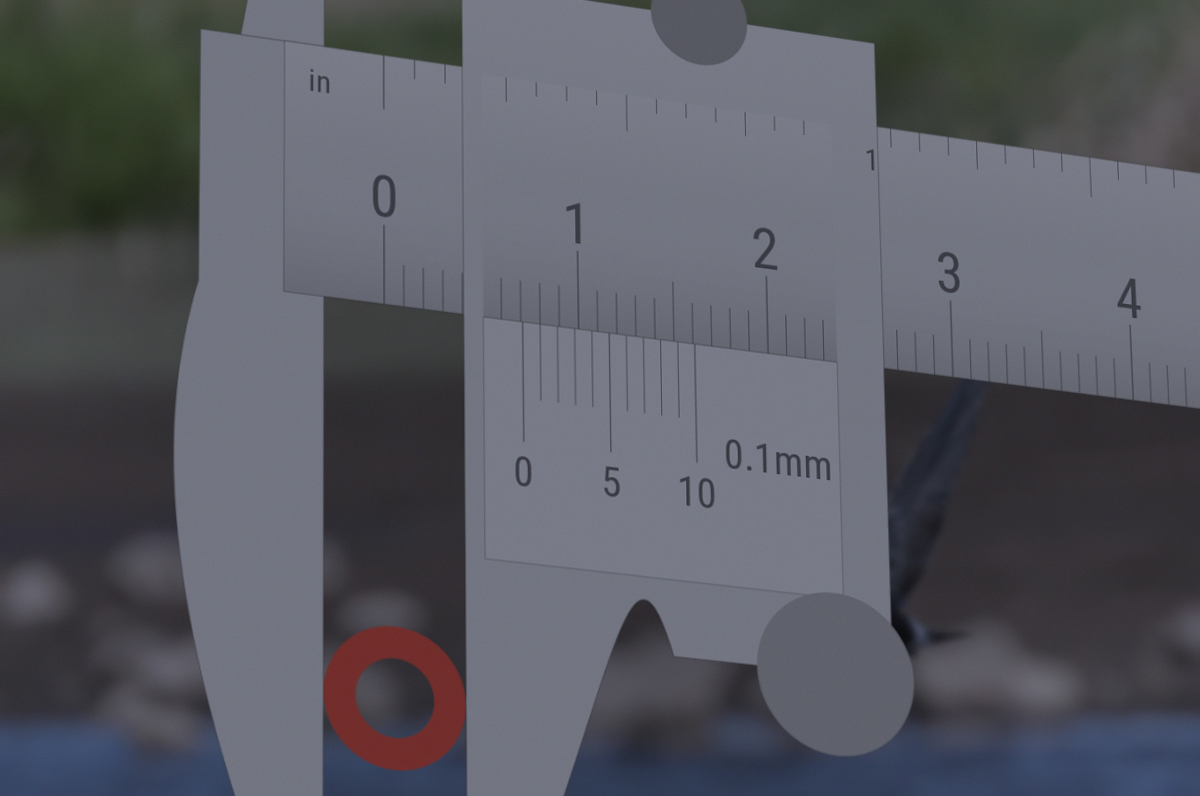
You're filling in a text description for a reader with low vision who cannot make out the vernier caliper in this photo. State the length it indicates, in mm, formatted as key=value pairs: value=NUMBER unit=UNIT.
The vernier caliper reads value=7.1 unit=mm
